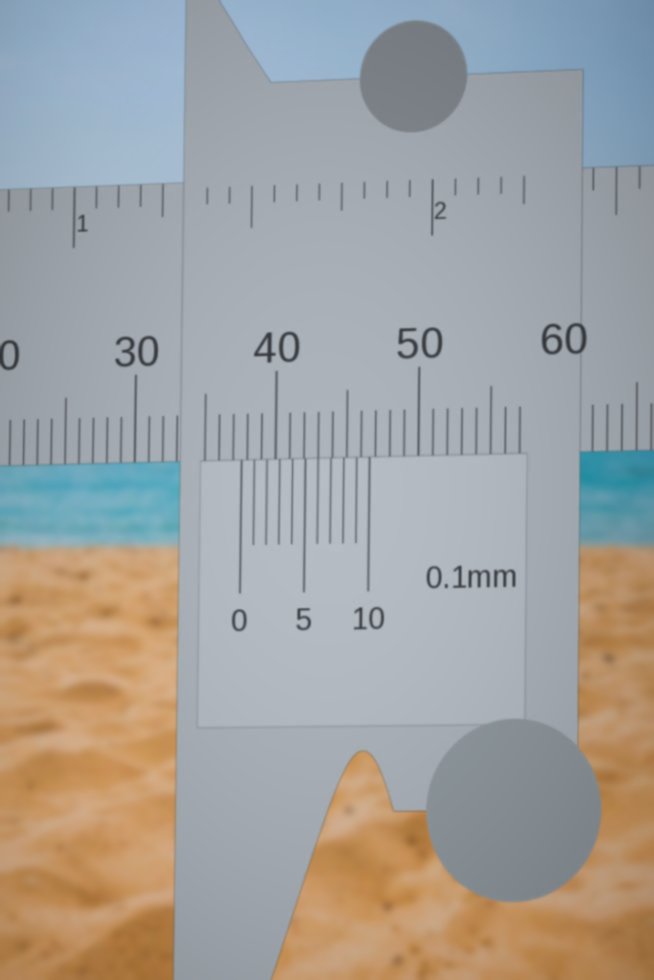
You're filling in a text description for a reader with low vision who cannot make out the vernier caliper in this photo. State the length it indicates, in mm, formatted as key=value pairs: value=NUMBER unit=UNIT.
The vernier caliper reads value=37.6 unit=mm
